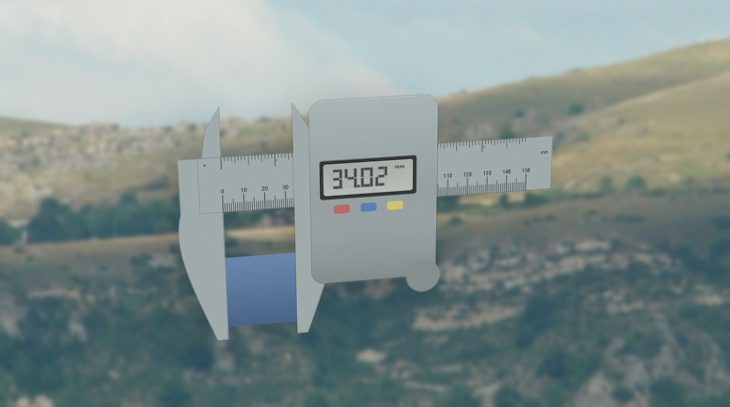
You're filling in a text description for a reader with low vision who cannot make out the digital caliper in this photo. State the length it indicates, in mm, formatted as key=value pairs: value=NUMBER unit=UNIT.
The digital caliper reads value=34.02 unit=mm
